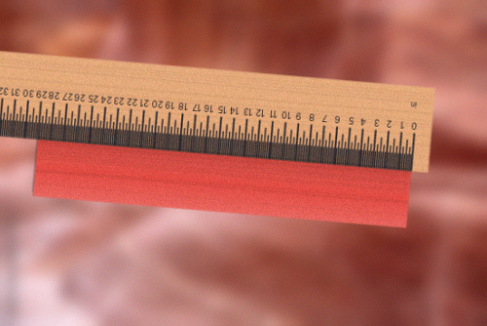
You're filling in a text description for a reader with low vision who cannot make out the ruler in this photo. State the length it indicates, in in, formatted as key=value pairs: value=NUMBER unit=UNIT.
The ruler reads value=29 unit=in
